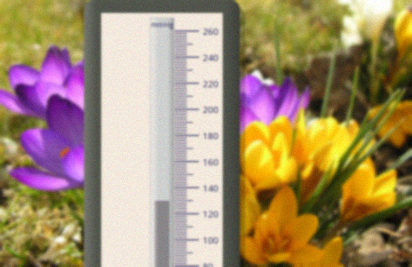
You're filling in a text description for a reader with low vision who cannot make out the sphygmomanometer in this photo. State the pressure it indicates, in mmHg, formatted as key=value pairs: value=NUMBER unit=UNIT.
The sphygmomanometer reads value=130 unit=mmHg
